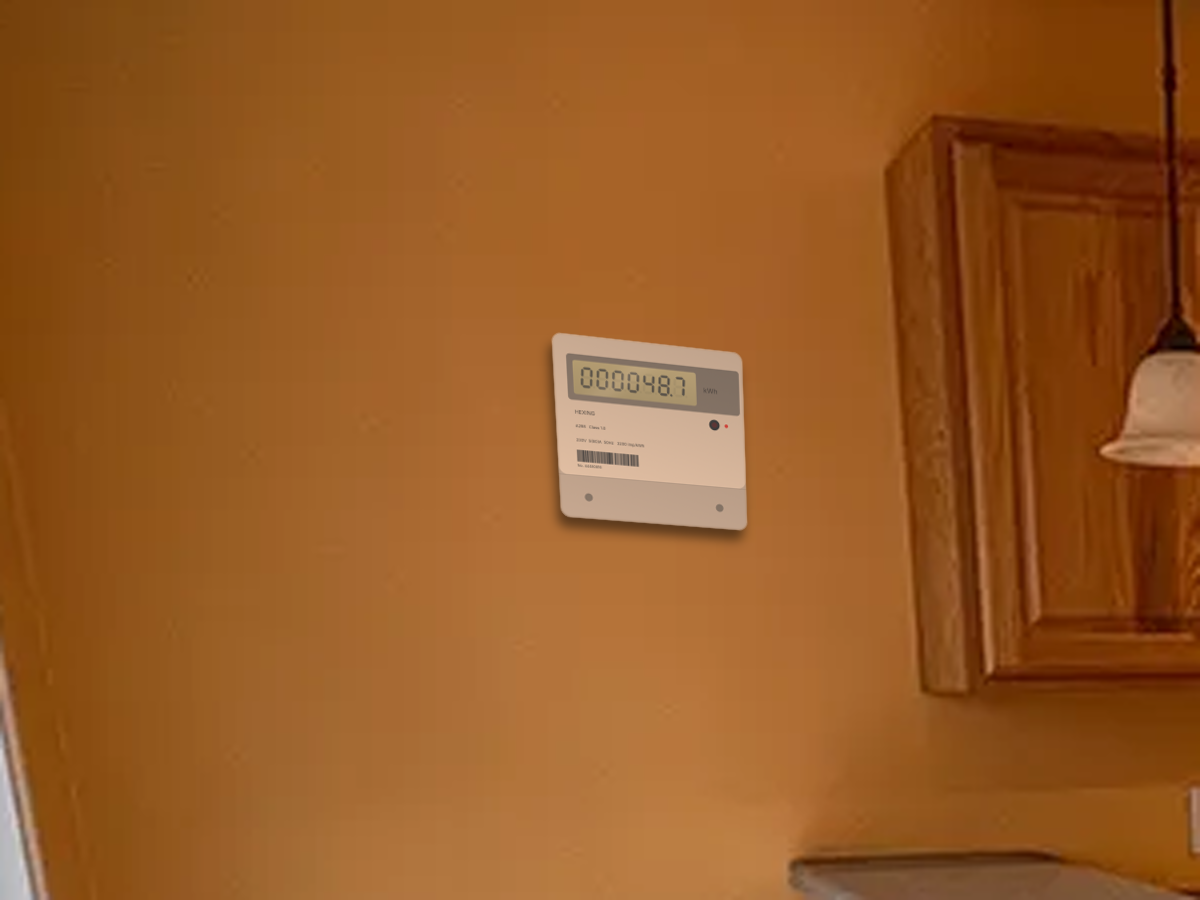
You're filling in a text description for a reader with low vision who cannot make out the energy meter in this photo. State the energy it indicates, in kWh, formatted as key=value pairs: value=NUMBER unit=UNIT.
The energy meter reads value=48.7 unit=kWh
